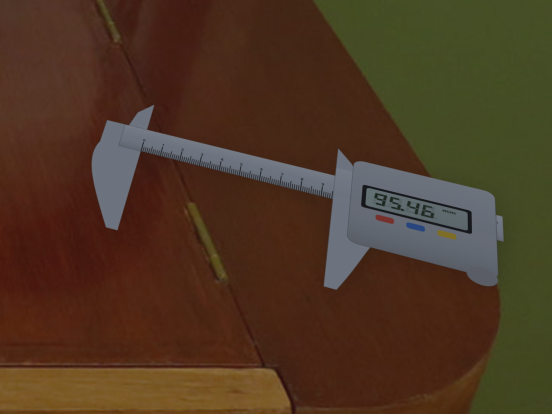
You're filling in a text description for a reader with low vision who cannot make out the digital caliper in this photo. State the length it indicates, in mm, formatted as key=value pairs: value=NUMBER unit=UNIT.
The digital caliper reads value=95.46 unit=mm
